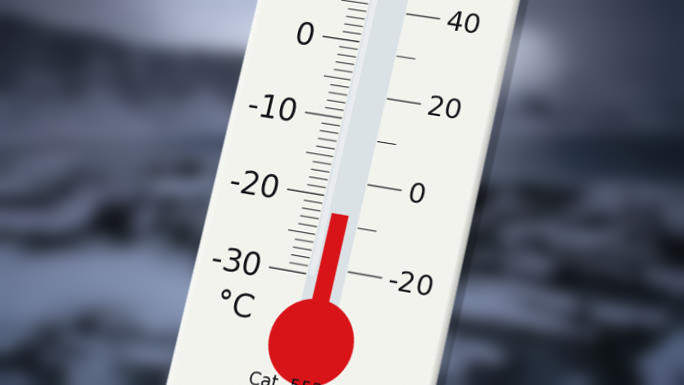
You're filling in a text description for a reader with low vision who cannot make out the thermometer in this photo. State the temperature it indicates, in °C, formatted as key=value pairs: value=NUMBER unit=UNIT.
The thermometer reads value=-22 unit=°C
